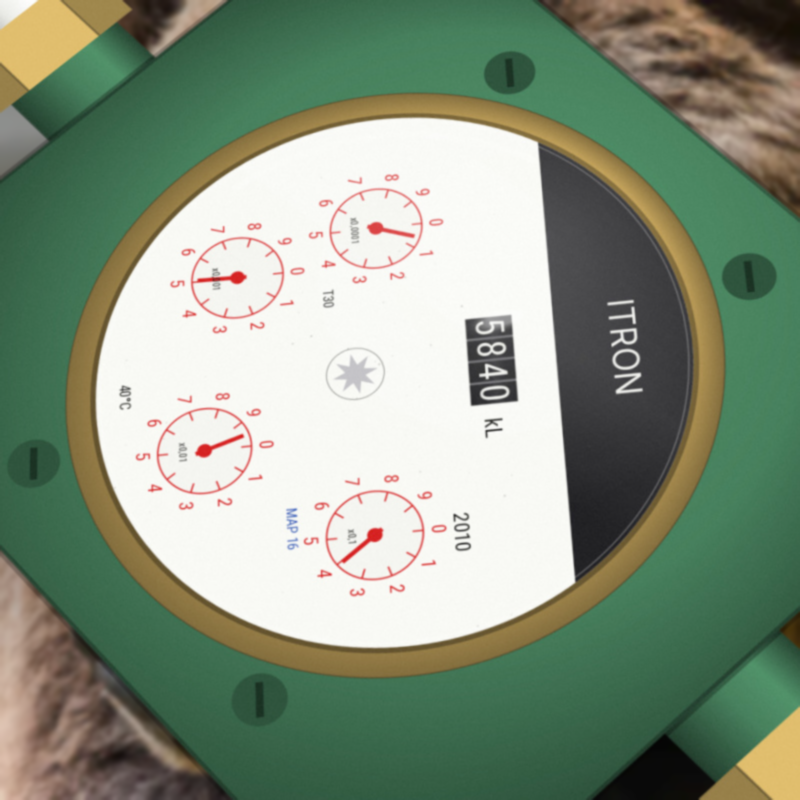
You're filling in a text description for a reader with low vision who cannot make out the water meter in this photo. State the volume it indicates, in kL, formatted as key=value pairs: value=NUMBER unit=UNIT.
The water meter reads value=5840.3950 unit=kL
